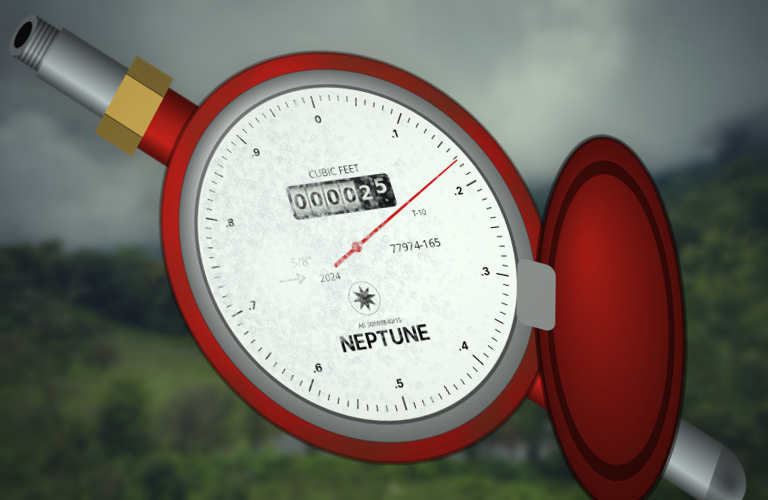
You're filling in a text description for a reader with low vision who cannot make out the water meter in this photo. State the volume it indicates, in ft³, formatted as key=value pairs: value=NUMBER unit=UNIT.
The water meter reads value=25.17 unit=ft³
